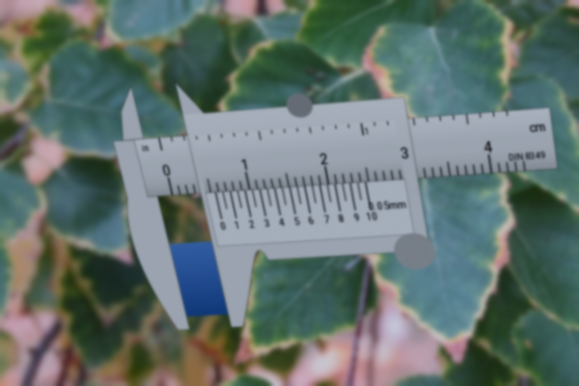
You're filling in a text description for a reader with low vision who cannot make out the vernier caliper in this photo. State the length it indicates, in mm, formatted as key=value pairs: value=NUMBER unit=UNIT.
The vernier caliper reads value=5.6 unit=mm
